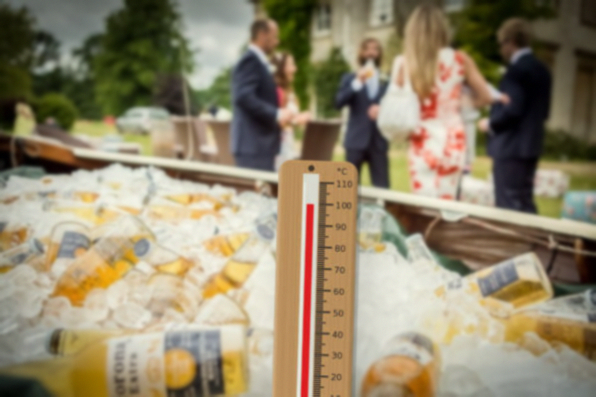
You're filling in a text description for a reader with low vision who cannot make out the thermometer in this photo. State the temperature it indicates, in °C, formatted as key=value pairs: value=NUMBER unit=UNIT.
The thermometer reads value=100 unit=°C
